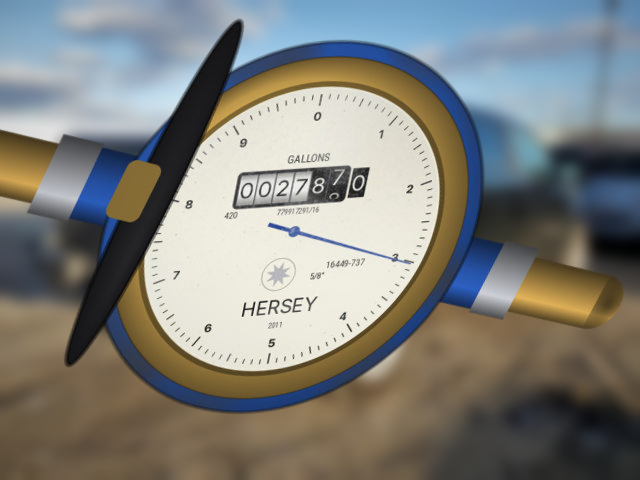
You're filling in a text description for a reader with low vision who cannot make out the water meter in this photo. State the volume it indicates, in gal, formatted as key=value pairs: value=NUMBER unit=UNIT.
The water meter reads value=27873.0 unit=gal
